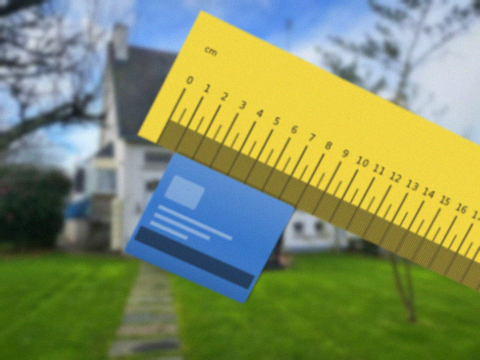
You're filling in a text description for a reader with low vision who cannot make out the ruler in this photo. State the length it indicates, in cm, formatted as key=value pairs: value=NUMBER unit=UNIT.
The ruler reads value=7 unit=cm
